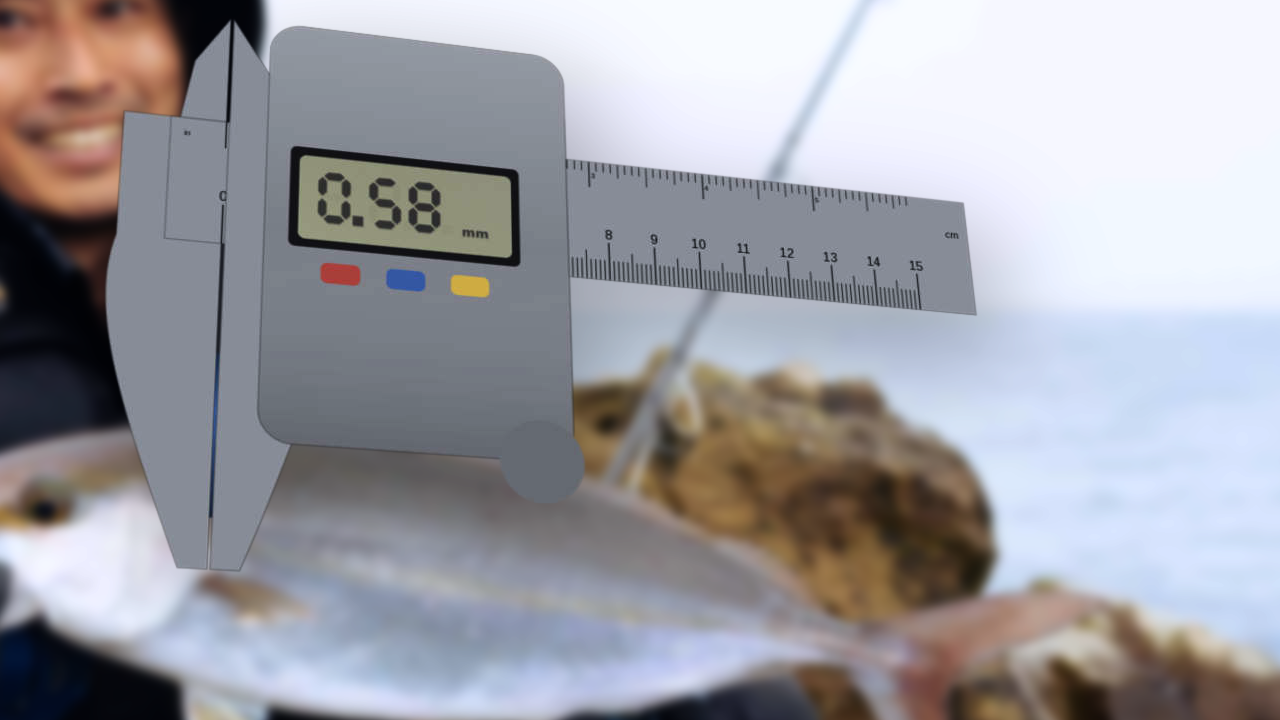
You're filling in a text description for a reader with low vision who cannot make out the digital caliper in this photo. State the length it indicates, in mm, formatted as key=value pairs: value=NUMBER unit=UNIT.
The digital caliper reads value=0.58 unit=mm
